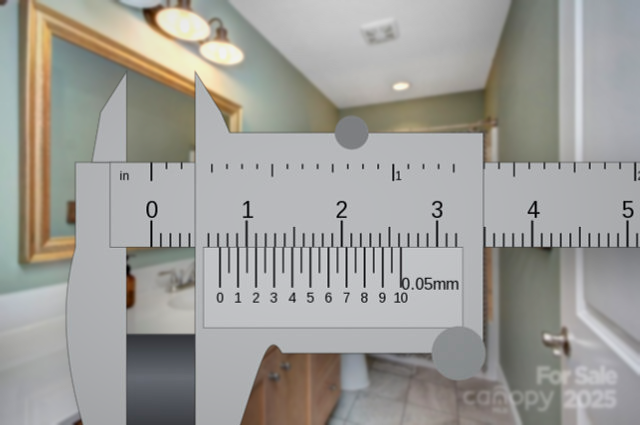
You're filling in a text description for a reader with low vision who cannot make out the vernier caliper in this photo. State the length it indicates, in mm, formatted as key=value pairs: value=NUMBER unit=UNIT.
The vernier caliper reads value=7.2 unit=mm
